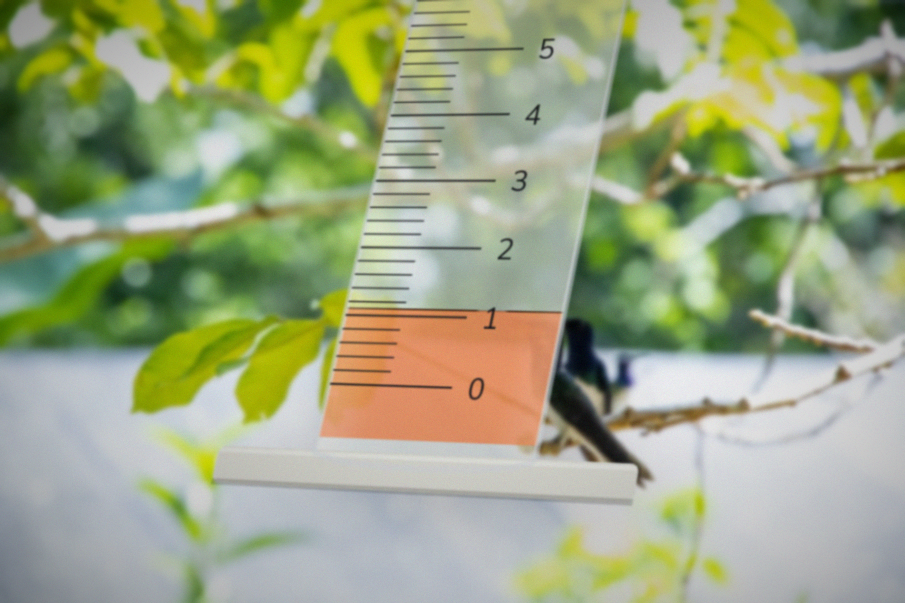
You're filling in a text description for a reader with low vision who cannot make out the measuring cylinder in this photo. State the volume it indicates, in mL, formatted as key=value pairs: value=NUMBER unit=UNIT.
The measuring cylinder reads value=1.1 unit=mL
